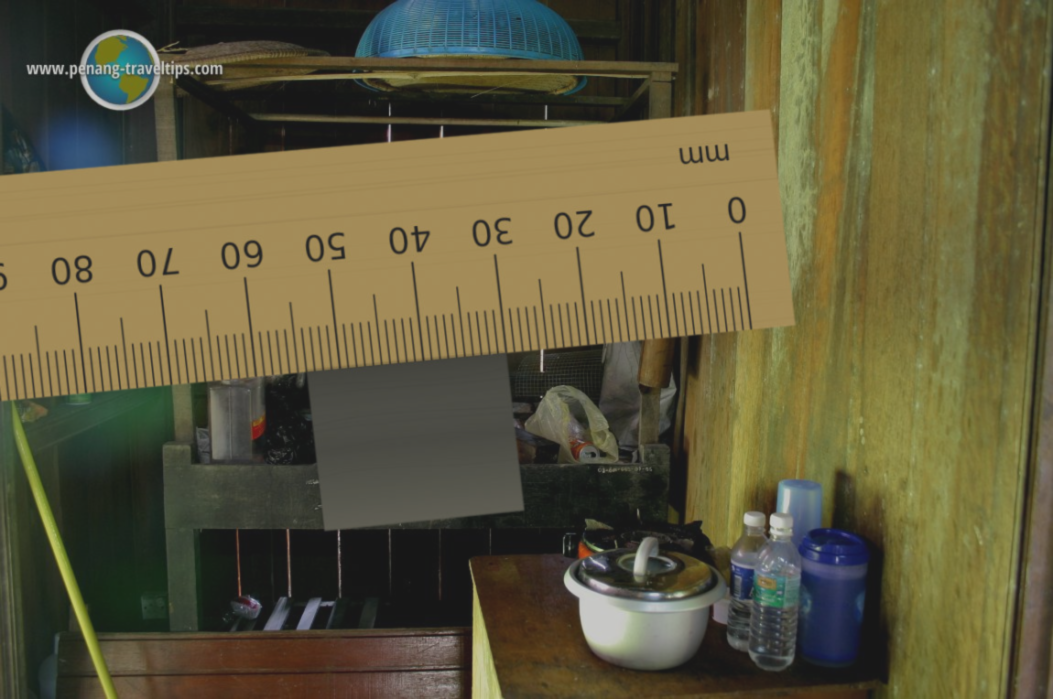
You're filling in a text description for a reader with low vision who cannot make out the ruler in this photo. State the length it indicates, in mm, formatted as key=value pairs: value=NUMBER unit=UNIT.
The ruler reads value=24 unit=mm
